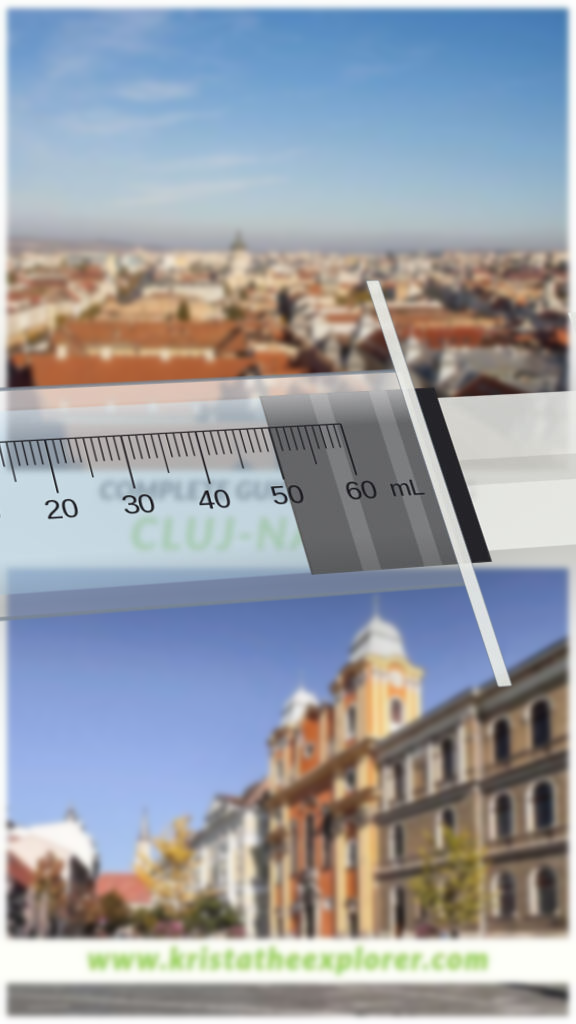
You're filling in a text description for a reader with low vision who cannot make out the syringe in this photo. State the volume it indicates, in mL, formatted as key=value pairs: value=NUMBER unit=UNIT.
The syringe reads value=50 unit=mL
